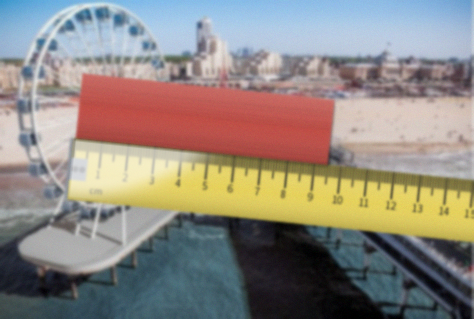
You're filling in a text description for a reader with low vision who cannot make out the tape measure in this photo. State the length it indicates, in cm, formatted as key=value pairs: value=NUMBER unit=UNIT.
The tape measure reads value=9.5 unit=cm
